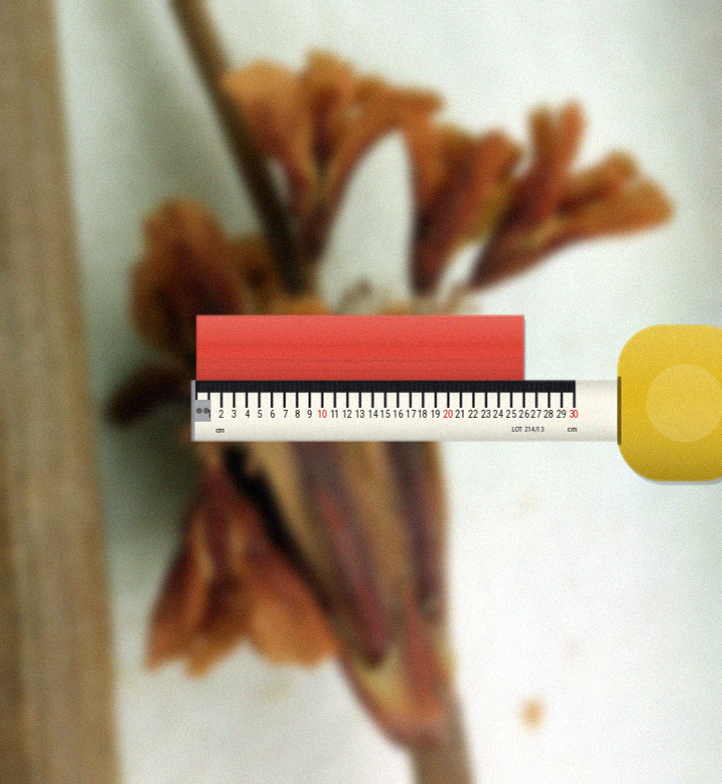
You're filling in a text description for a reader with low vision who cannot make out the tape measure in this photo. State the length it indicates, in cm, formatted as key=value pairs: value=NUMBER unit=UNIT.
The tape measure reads value=26 unit=cm
